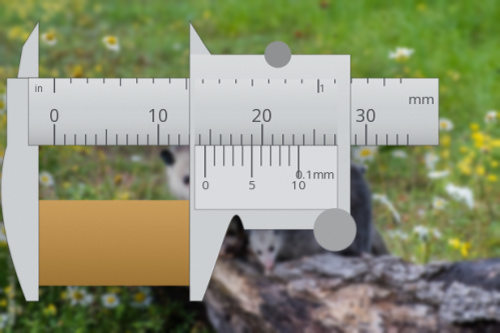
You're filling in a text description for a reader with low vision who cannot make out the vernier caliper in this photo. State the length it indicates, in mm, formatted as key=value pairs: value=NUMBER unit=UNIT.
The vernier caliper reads value=14.5 unit=mm
